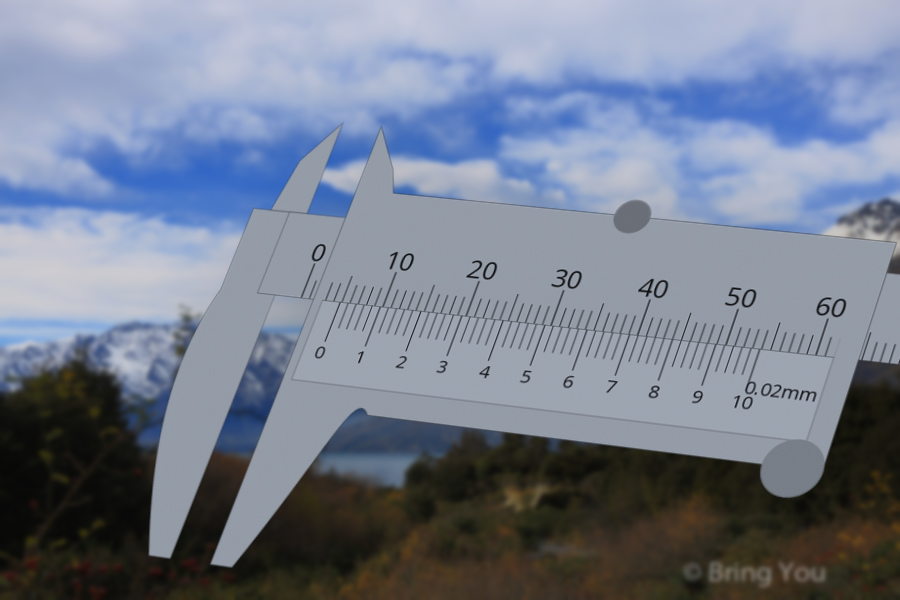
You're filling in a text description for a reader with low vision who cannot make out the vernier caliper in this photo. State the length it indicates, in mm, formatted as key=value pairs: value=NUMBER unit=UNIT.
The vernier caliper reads value=4.8 unit=mm
